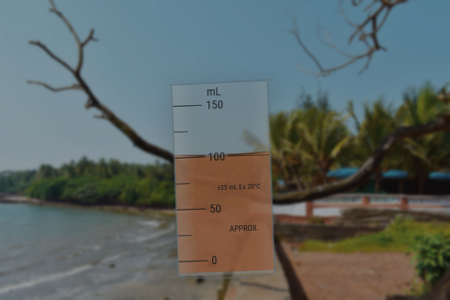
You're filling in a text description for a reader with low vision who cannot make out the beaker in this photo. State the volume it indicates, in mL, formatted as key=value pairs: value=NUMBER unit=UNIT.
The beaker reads value=100 unit=mL
